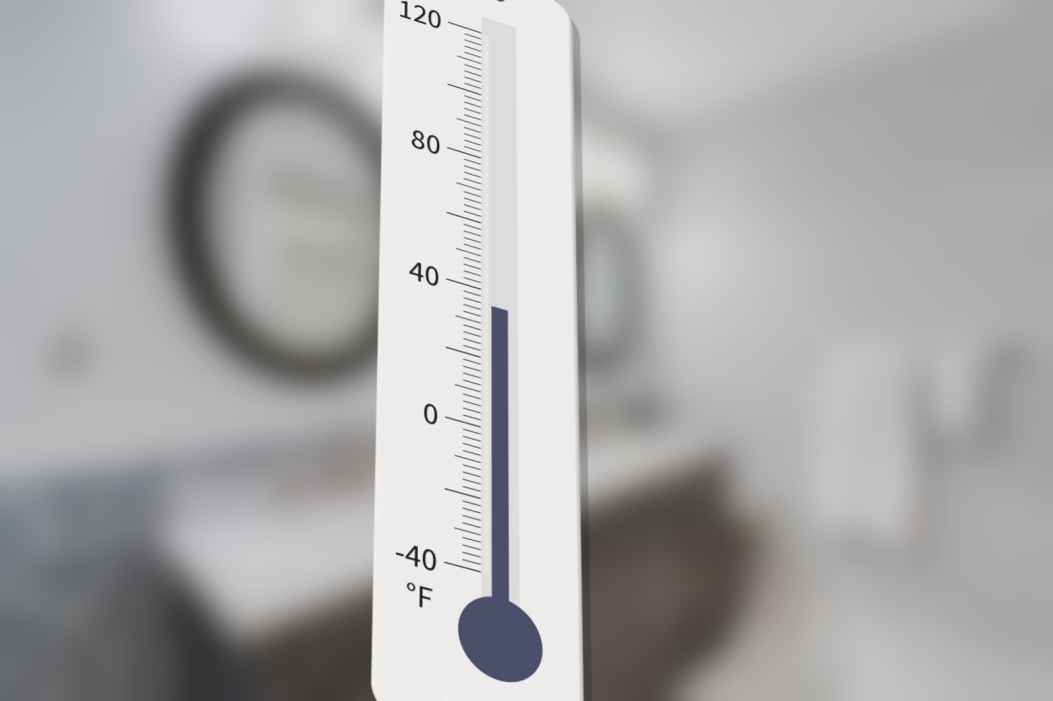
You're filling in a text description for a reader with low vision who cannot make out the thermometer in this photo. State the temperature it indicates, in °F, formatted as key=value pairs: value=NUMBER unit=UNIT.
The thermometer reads value=36 unit=°F
